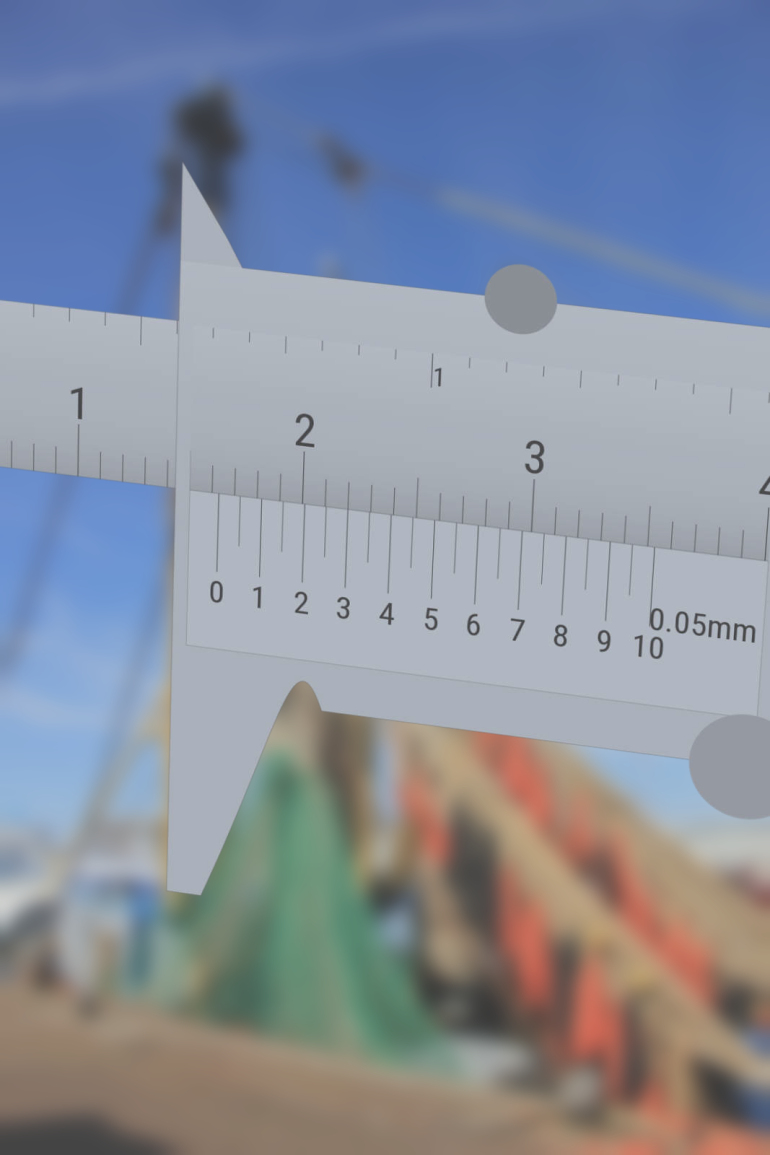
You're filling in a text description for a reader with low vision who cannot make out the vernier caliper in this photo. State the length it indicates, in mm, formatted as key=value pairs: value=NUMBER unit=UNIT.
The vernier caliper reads value=16.30 unit=mm
